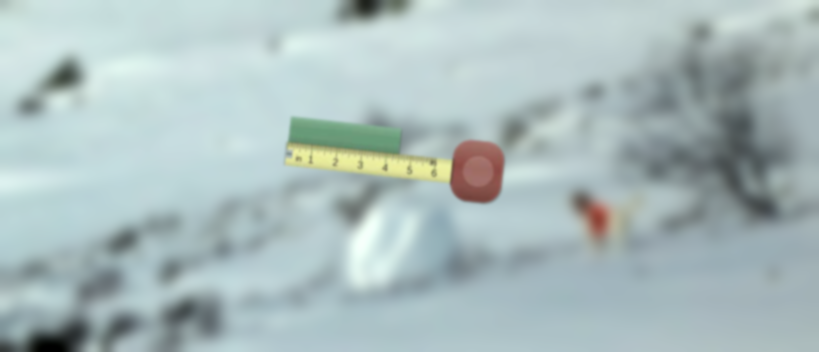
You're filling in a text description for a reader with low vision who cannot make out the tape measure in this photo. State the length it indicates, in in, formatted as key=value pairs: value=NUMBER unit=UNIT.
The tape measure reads value=4.5 unit=in
